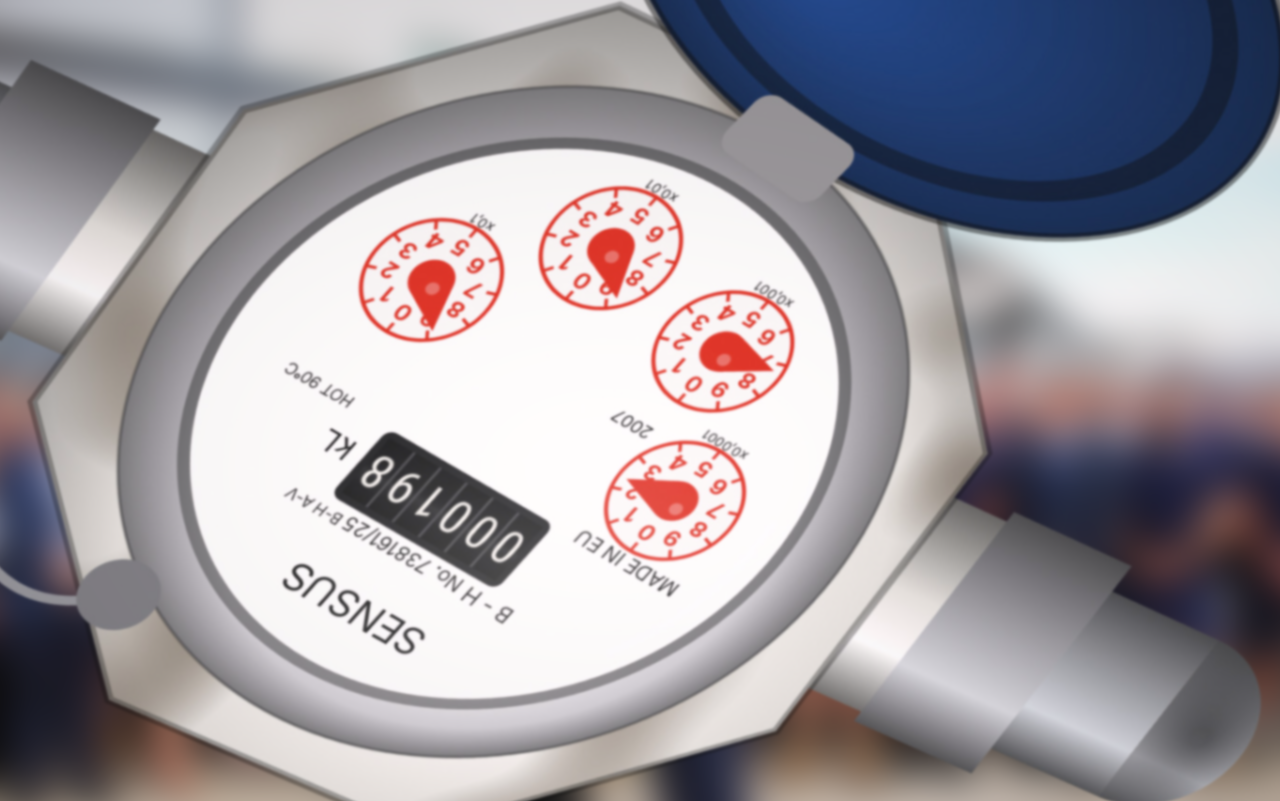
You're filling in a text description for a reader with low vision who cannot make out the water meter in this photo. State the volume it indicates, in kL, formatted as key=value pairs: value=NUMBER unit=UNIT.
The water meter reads value=198.8872 unit=kL
